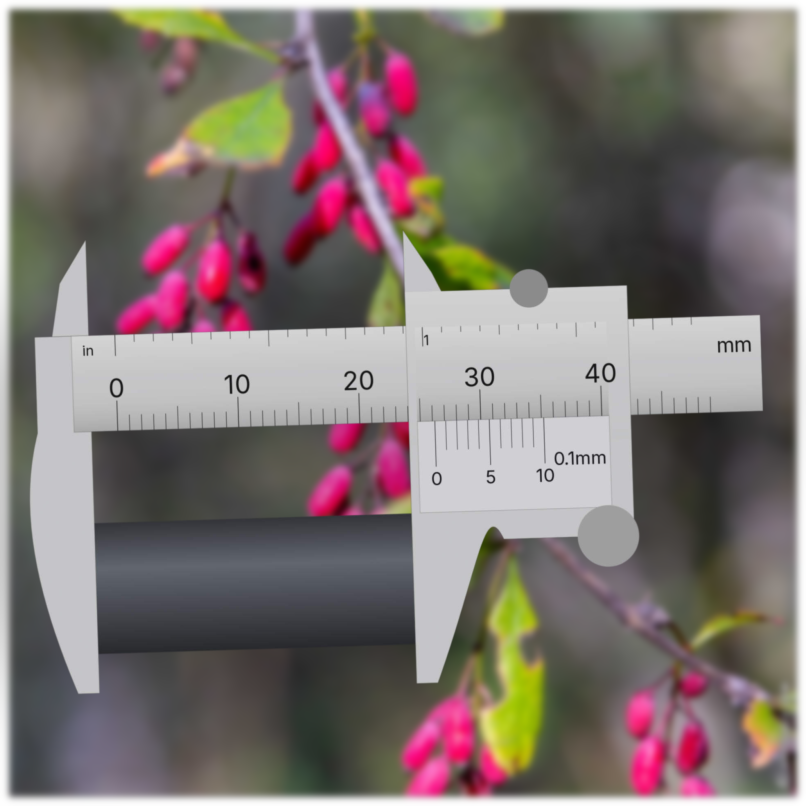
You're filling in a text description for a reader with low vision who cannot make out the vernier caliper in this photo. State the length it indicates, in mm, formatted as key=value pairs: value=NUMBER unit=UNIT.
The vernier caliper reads value=26.2 unit=mm
